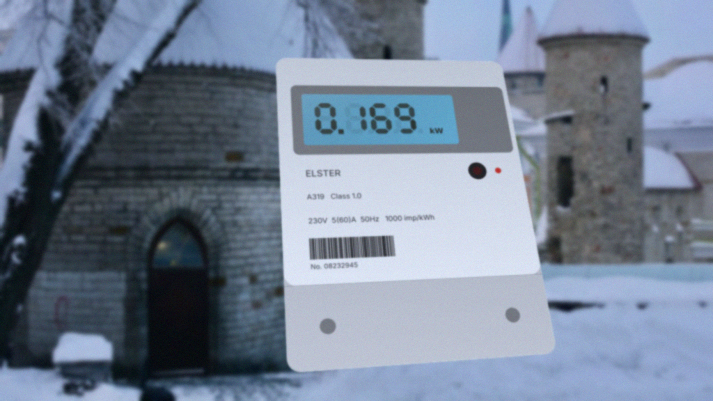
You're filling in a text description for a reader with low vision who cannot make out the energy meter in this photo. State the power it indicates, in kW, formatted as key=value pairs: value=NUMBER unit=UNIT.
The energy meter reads value=0.169 unit=kW
